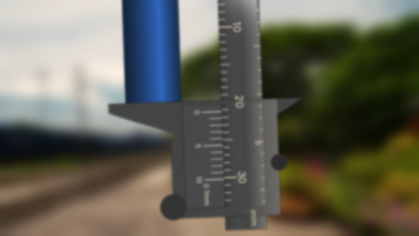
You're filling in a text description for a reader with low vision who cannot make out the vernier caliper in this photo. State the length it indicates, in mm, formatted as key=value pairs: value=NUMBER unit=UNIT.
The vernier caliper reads value=21.2 unit=mm
